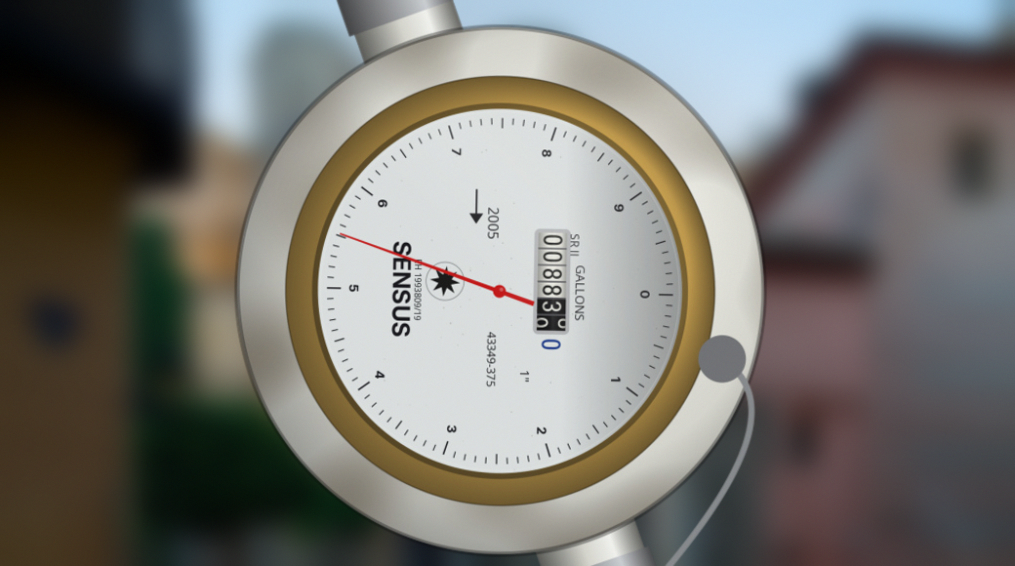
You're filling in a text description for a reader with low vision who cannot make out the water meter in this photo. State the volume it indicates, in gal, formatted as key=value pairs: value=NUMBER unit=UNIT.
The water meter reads value=88385.5 unit=gal
